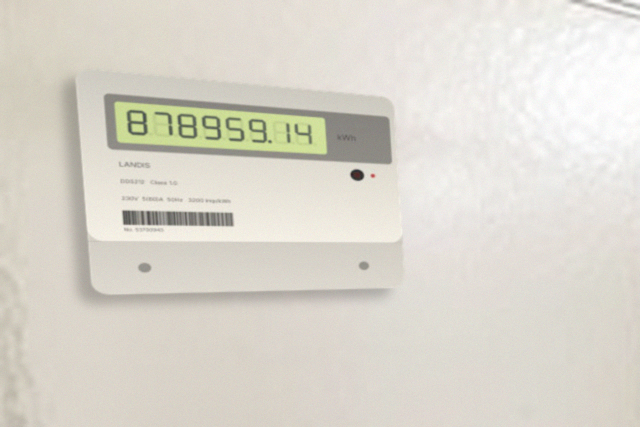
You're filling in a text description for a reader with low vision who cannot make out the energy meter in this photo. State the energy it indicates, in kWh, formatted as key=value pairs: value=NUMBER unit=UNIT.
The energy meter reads value=878959.14 unit=kWh
